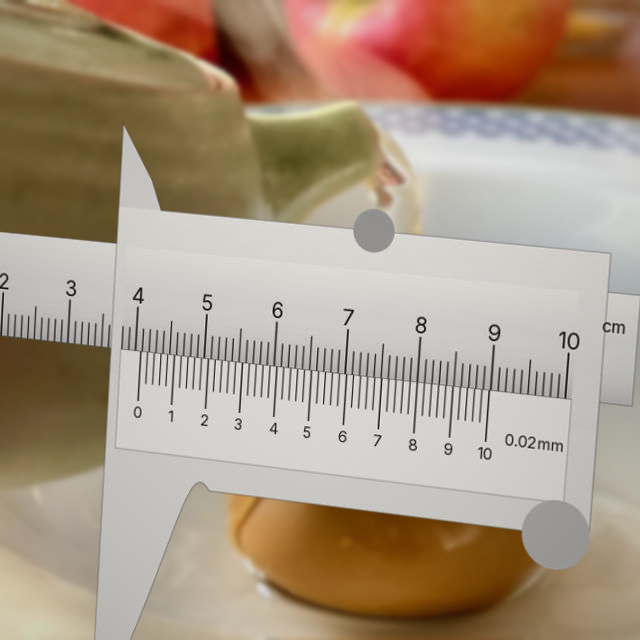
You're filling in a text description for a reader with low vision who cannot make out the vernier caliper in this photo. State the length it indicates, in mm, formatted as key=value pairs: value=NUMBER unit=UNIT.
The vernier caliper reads value=40.8 unit=mm
